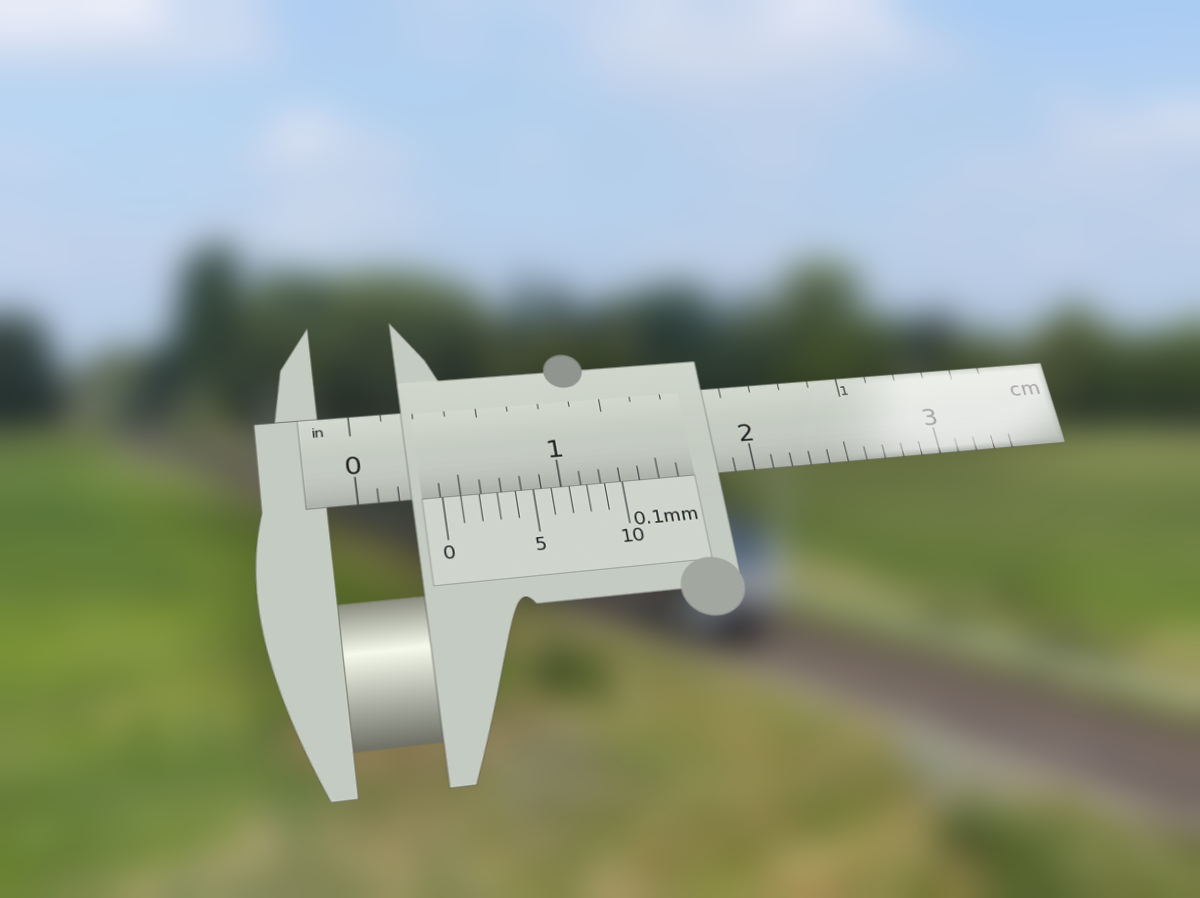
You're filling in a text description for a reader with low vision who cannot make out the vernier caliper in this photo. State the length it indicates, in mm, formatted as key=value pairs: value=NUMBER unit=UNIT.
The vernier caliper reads value=4.1 unit=mm
